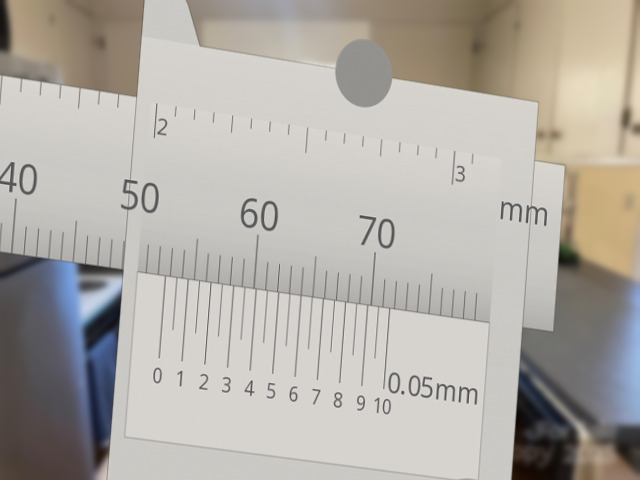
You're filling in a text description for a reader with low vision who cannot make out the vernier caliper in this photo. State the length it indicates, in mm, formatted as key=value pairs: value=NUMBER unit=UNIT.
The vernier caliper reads value=52.6 unit=mm
